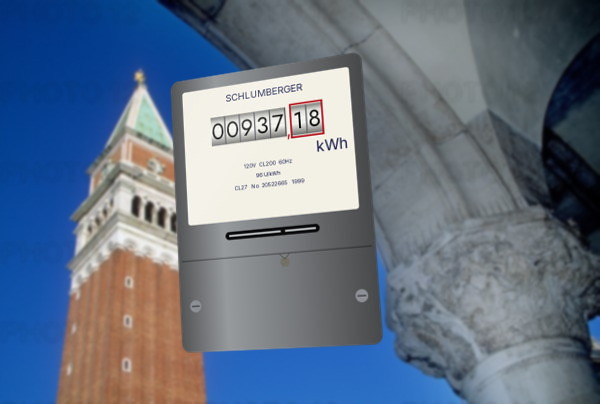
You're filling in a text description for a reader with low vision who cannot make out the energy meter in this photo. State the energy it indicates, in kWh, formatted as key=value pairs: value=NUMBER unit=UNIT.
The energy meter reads value=937.18 unit=kWh
